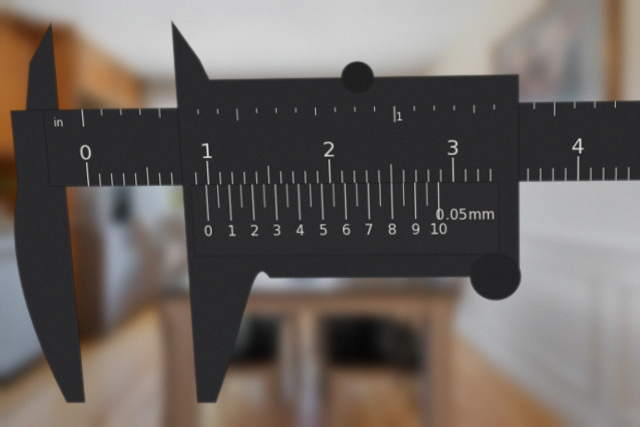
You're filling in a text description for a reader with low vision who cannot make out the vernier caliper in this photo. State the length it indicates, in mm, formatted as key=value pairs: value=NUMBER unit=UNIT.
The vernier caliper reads value=9.8 unit=mm
